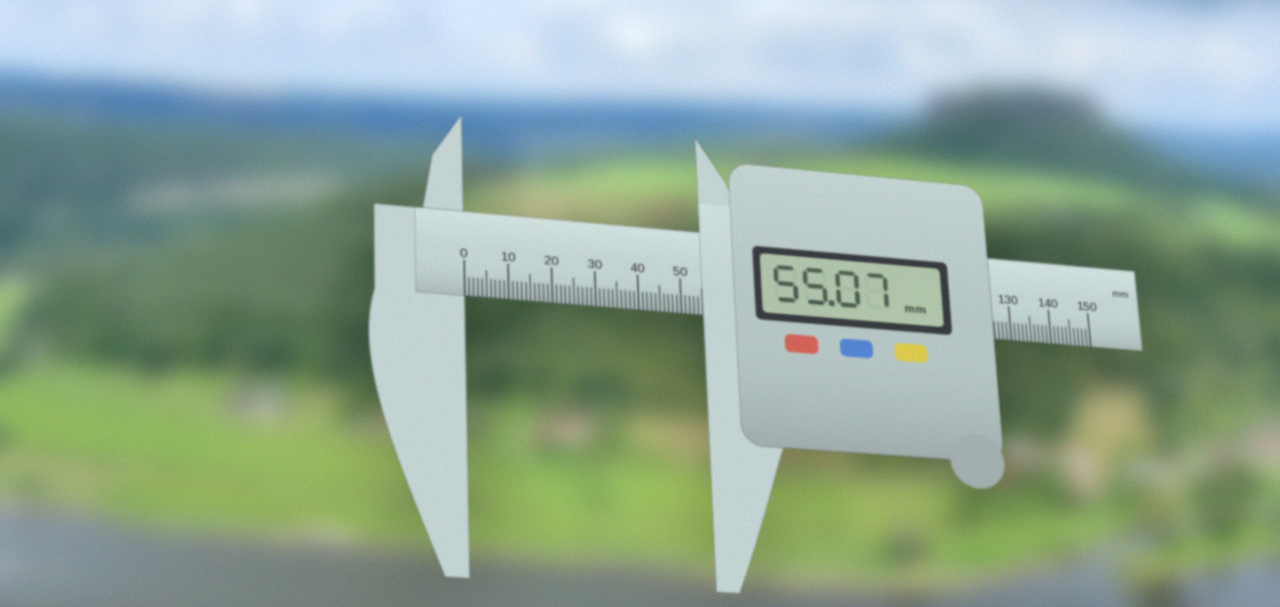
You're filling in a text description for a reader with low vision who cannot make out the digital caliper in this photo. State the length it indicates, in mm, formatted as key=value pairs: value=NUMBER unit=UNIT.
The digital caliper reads value=55.07 unit=mm
